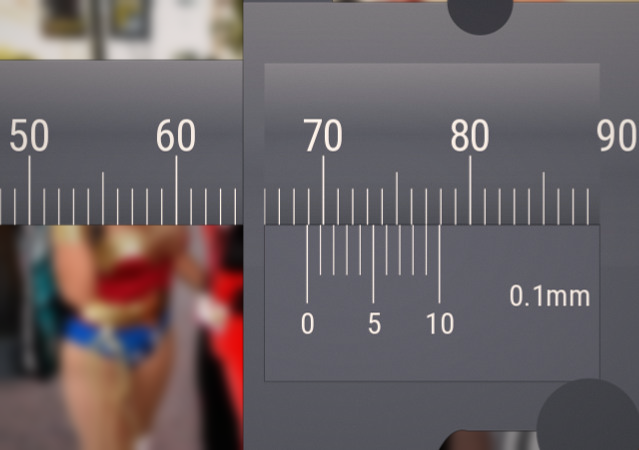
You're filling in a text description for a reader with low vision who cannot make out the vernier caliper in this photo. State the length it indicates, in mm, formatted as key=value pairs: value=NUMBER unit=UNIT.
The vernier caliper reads value=68.9 unit=mm
